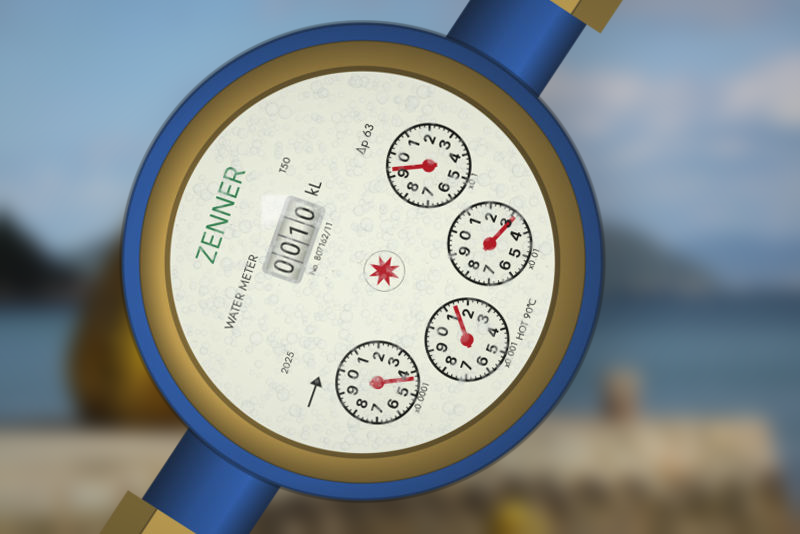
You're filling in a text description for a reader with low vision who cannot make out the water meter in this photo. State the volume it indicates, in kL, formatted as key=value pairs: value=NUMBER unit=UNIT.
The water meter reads value=9.9314 unit=kL
